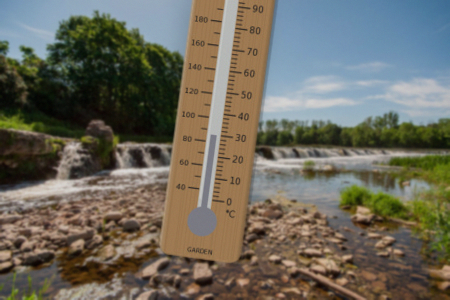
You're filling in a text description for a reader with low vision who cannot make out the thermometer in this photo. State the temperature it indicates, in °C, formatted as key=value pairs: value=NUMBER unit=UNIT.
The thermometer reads value=30 unit=°C
